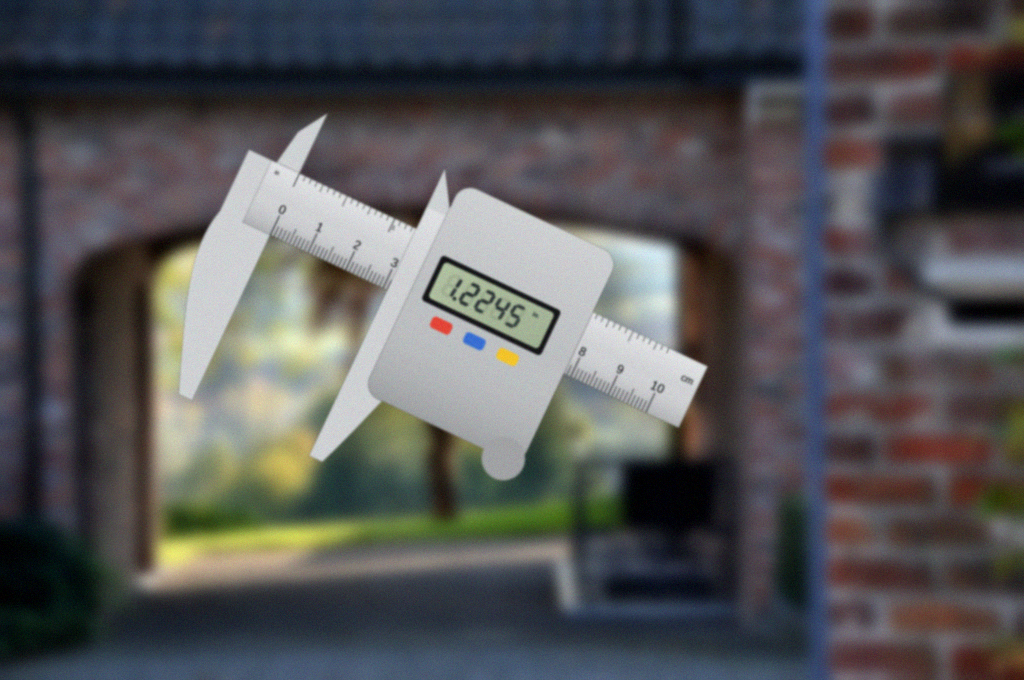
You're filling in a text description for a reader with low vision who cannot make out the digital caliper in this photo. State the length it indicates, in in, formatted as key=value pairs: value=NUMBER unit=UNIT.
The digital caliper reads value=1.2245 unit=in
